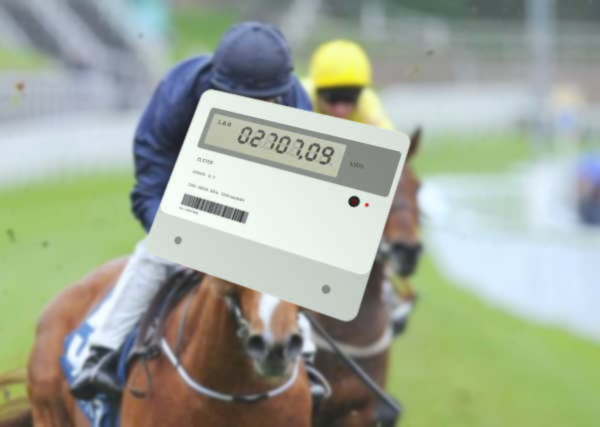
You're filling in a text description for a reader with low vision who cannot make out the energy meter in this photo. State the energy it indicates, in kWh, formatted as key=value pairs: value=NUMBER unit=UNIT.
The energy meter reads value=2707.09 unit=kWh
